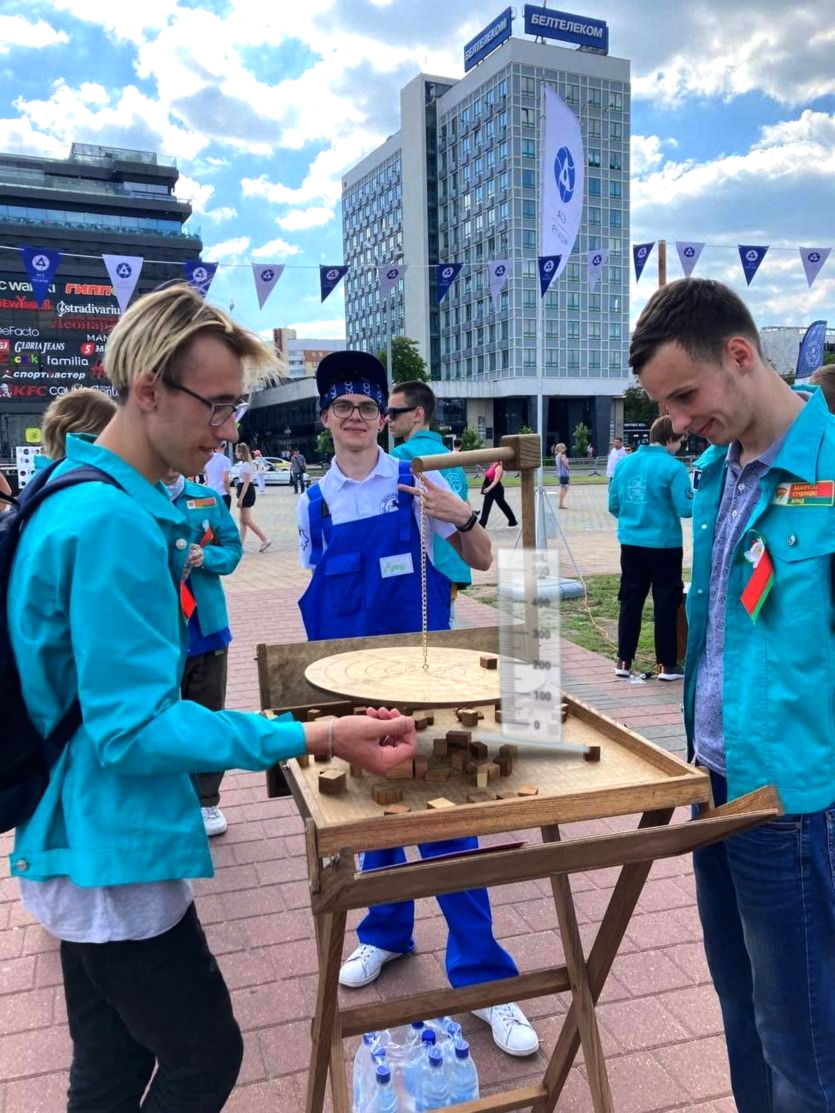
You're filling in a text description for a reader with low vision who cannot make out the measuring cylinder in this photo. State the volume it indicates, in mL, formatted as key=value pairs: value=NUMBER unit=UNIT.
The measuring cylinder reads value=200 unit=mL
